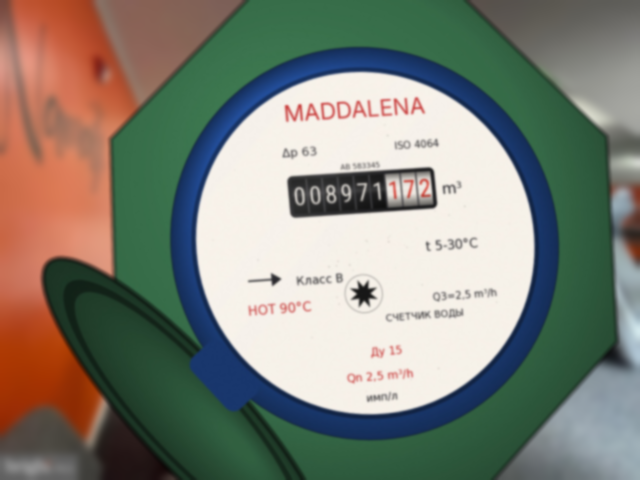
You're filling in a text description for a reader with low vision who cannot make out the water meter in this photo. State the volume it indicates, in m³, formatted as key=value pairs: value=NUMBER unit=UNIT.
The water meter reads value=8971.172 unit=m³
